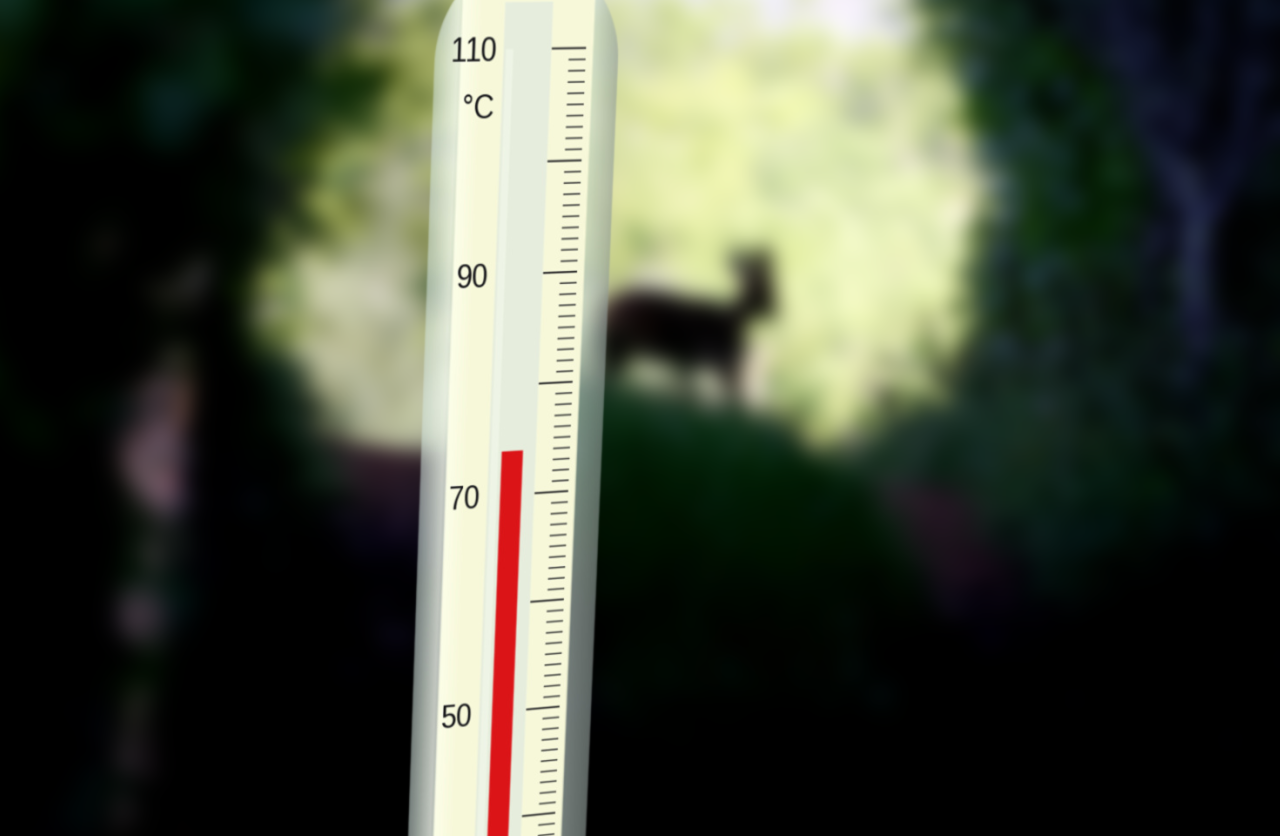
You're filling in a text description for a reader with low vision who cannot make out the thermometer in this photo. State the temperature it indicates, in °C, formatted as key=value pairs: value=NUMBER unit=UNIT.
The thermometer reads value=74 unit=°C
